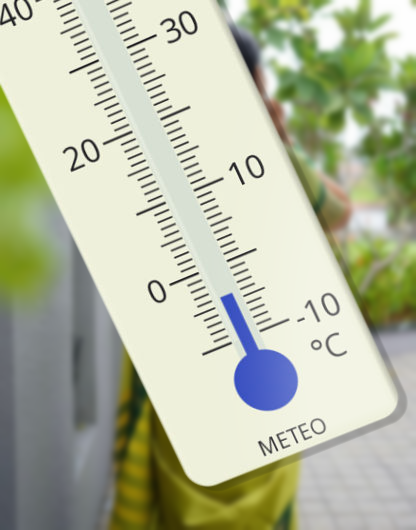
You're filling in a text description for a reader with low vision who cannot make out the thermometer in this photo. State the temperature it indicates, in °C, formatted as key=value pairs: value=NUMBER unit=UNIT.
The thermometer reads value=-4 unit=°C
